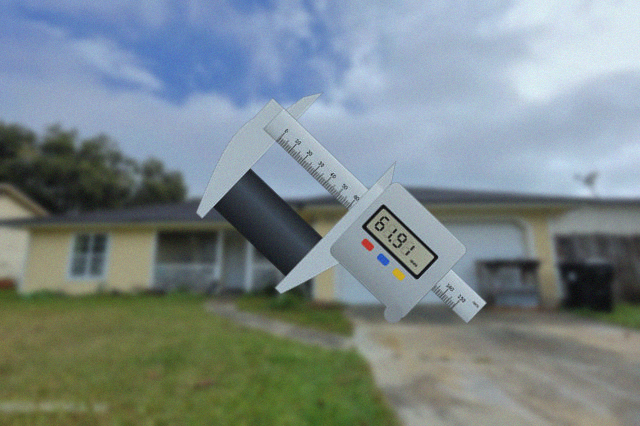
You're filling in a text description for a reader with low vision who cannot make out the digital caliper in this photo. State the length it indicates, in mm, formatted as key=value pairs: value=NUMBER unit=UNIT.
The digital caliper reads value=61.91 unit=mm
